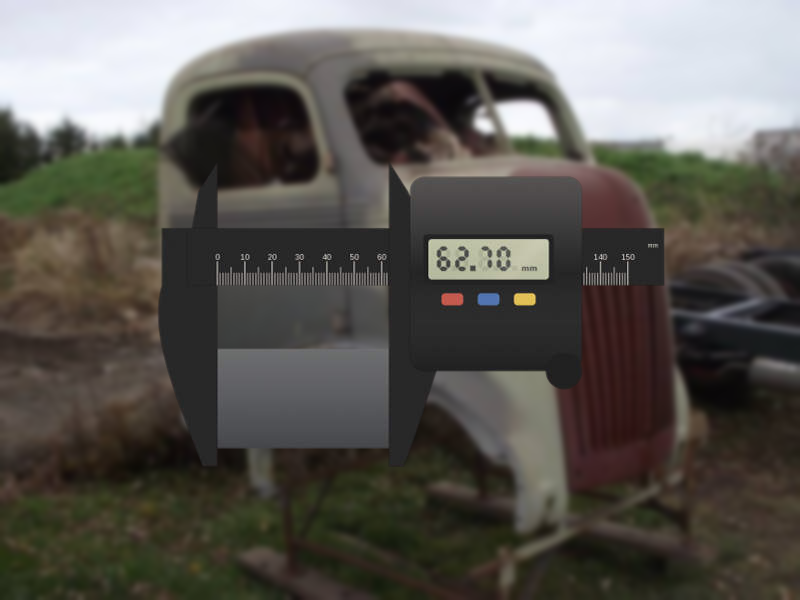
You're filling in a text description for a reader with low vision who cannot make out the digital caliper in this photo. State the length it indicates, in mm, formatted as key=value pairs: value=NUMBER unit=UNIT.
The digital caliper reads value=62.70 unit=mm
